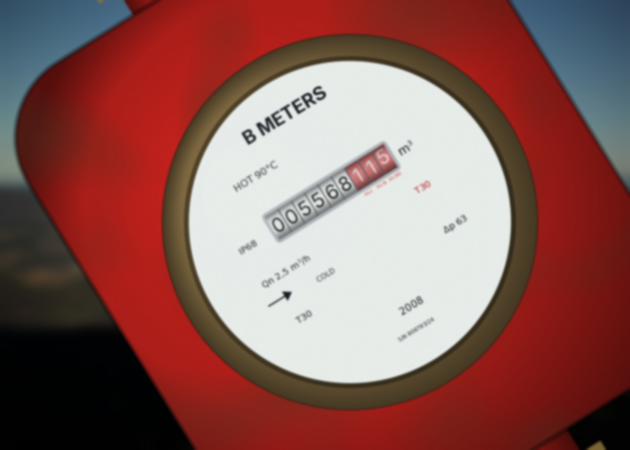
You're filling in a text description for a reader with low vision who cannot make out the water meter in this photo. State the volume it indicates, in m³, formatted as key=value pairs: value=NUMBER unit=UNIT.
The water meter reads value=5568.115 unit=m³
